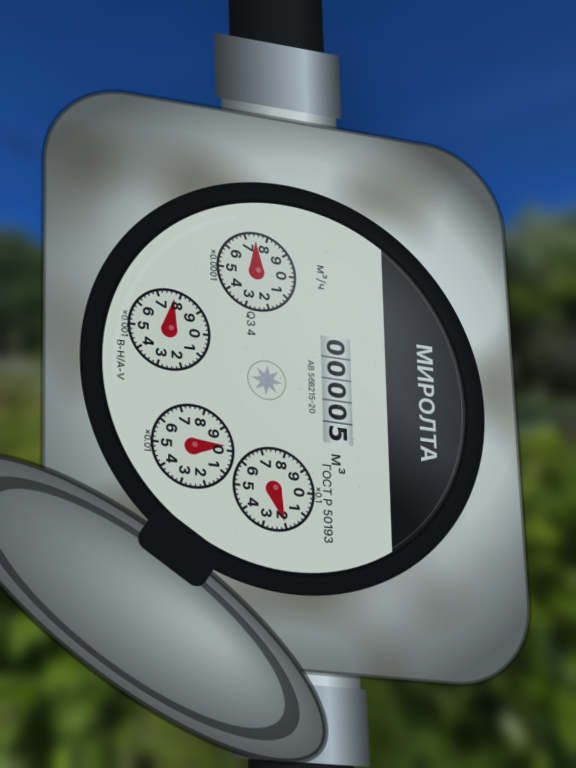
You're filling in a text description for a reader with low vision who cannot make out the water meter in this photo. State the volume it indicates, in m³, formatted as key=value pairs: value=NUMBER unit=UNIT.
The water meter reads value=5.1977 unit=m³
